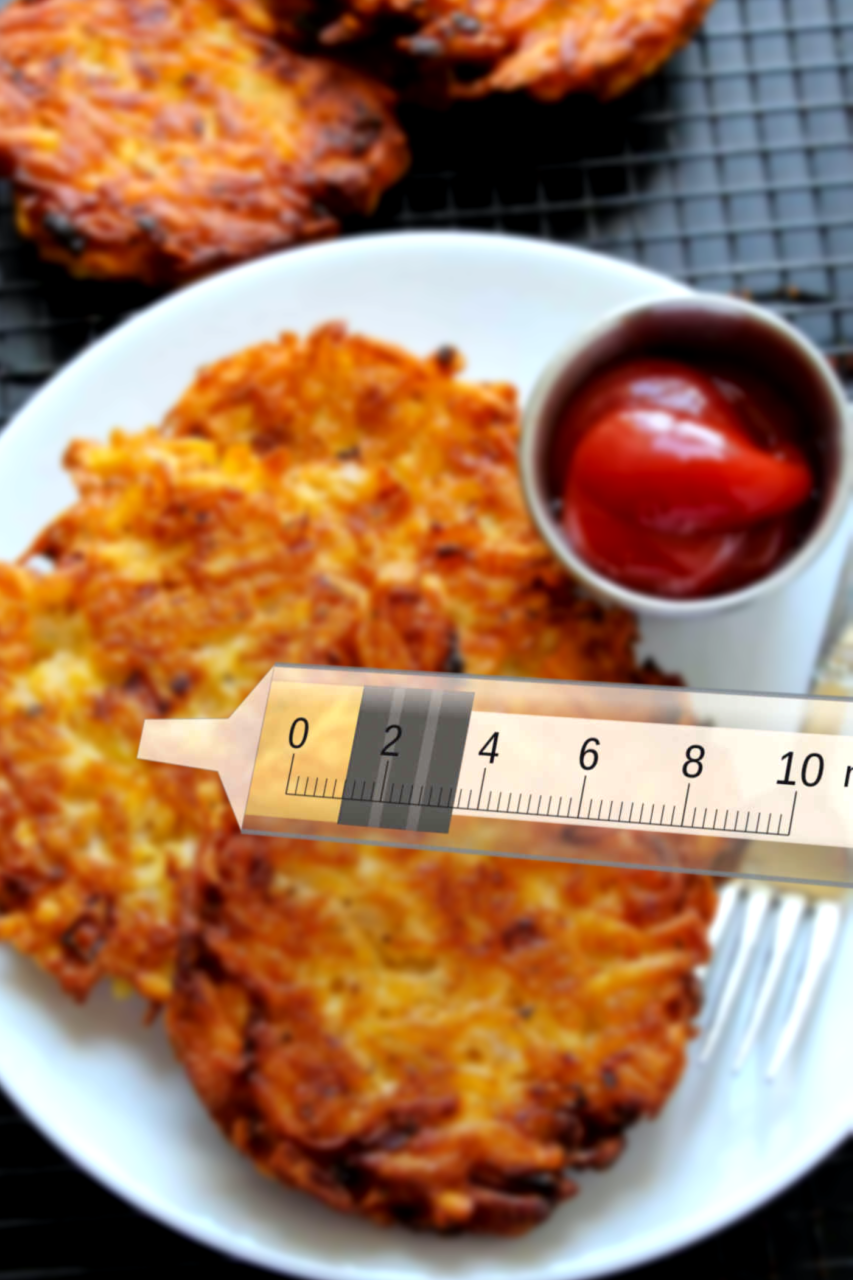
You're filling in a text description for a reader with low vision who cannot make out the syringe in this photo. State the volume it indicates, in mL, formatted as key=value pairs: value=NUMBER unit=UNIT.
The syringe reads value=1.2 unit=mL
